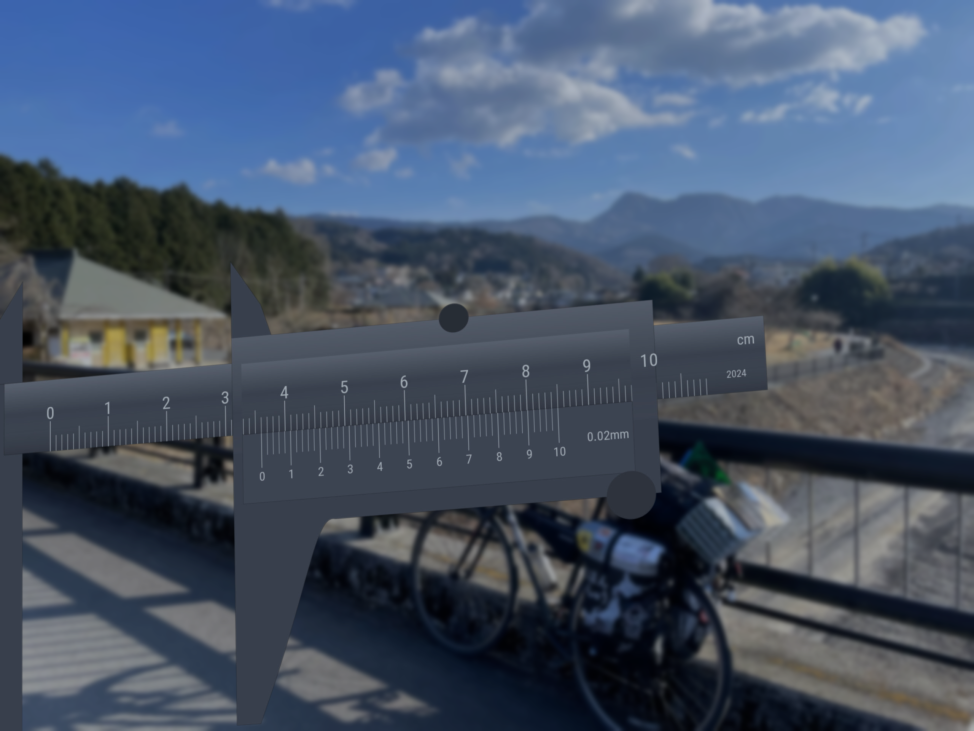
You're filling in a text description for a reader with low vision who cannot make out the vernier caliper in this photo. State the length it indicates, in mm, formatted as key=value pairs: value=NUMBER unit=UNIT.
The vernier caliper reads value=36.0 unit=mm
